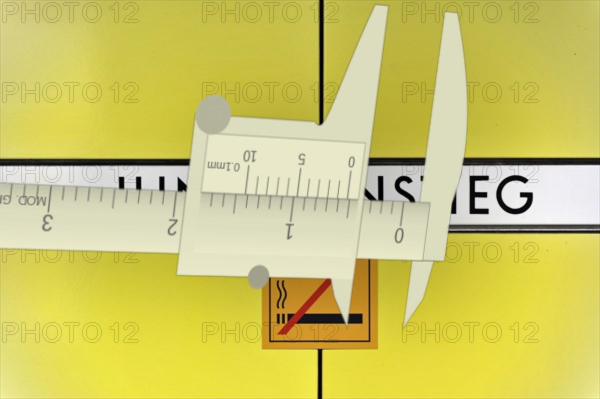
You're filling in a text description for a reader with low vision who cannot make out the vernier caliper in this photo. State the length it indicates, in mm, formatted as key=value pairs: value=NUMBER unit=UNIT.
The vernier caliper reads value=5.2 unit=mm
